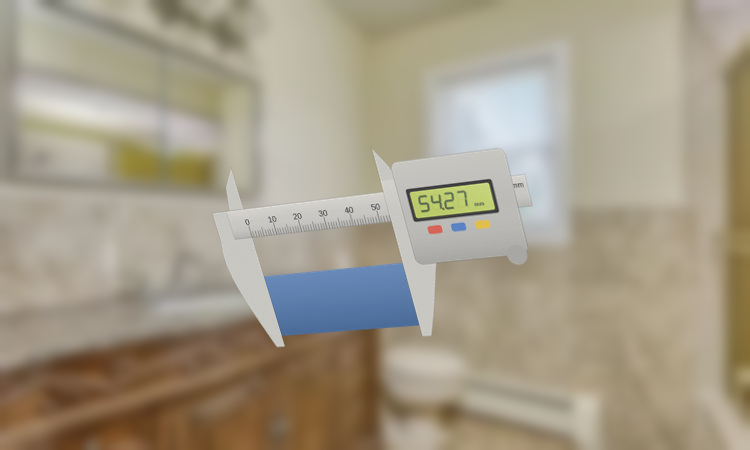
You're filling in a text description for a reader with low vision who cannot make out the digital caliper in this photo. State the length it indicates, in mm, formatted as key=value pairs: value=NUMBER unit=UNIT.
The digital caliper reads value=54.27 unit=mm
